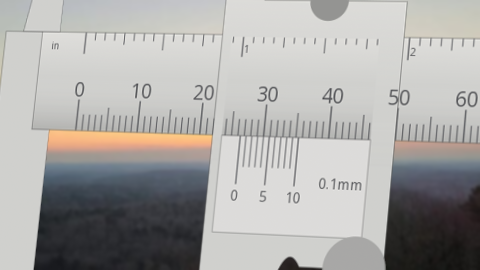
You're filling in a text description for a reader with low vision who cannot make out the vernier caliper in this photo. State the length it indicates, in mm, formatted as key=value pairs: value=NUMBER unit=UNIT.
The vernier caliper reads value=26.4 unit=mm
